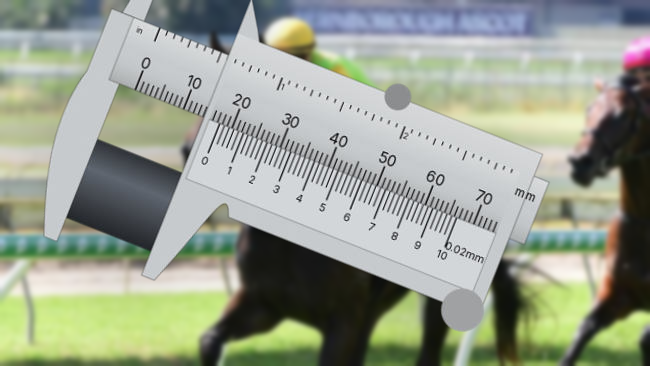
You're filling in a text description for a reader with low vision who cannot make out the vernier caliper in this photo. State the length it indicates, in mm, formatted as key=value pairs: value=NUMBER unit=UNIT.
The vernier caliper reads value=17.5 unit=mm
